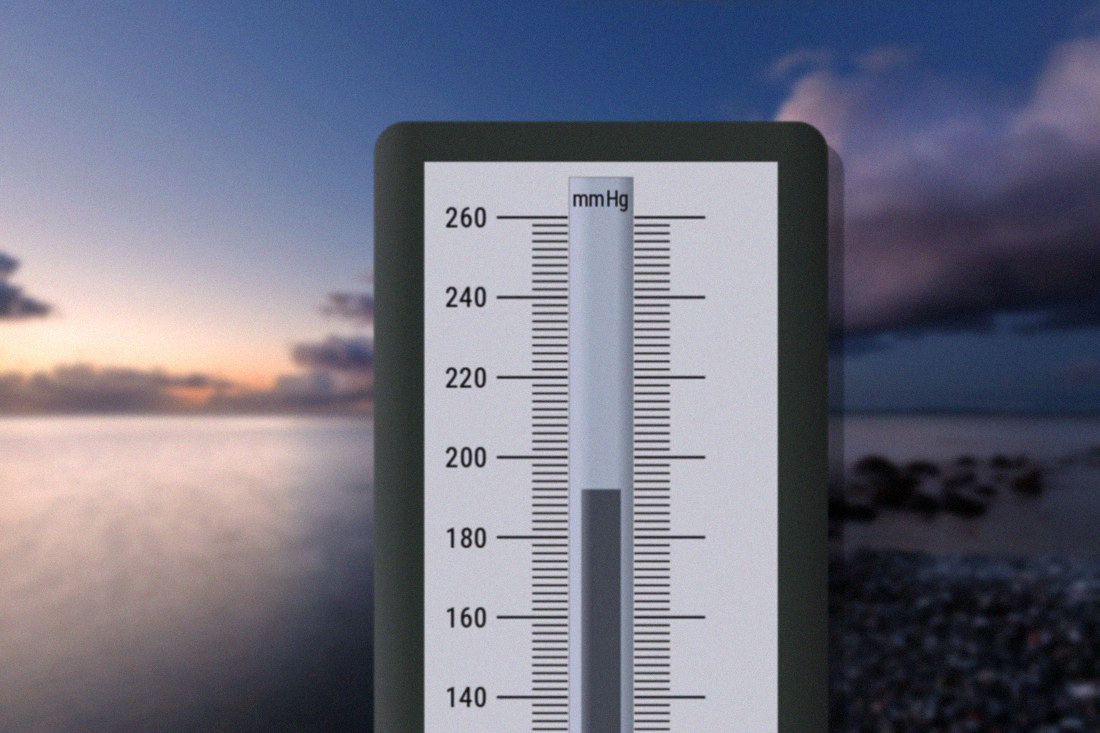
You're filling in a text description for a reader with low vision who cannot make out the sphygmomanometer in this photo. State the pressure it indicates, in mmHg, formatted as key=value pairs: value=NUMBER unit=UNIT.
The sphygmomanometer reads value=192 unit=mmHg
